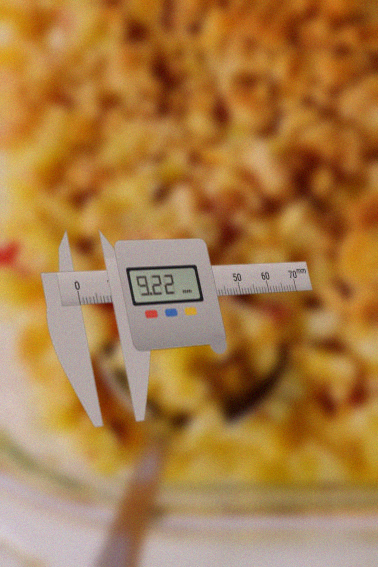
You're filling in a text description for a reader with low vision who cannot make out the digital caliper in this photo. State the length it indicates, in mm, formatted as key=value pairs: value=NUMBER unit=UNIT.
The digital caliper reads value=9.22 unit=mm
